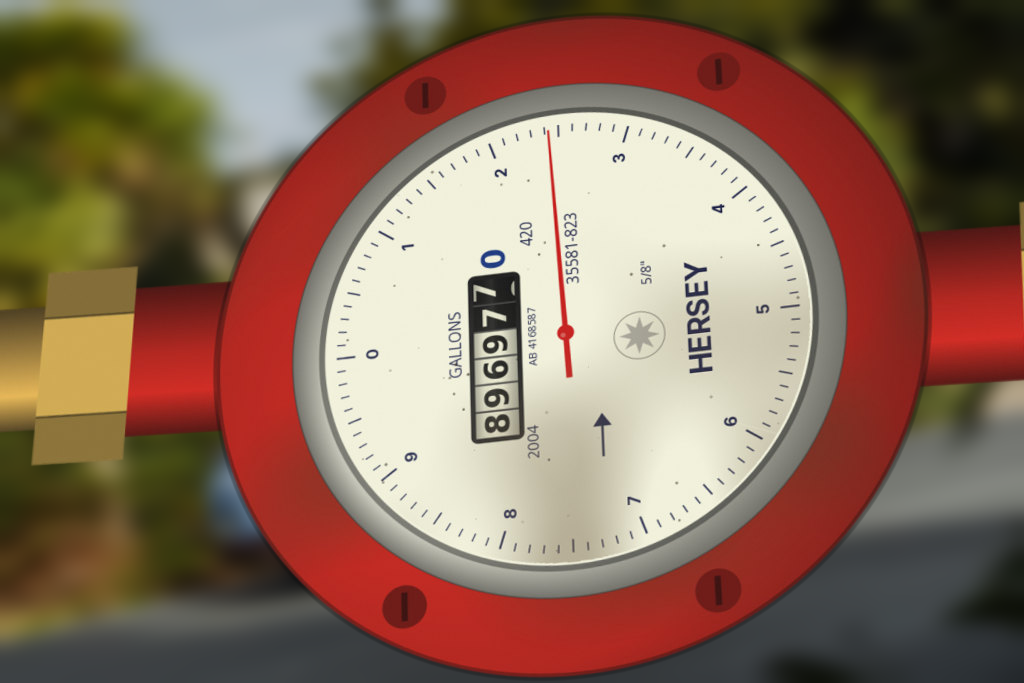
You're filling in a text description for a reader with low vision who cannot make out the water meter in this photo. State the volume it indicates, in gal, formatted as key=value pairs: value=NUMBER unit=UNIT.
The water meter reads value=8969772.4 unit=gal
